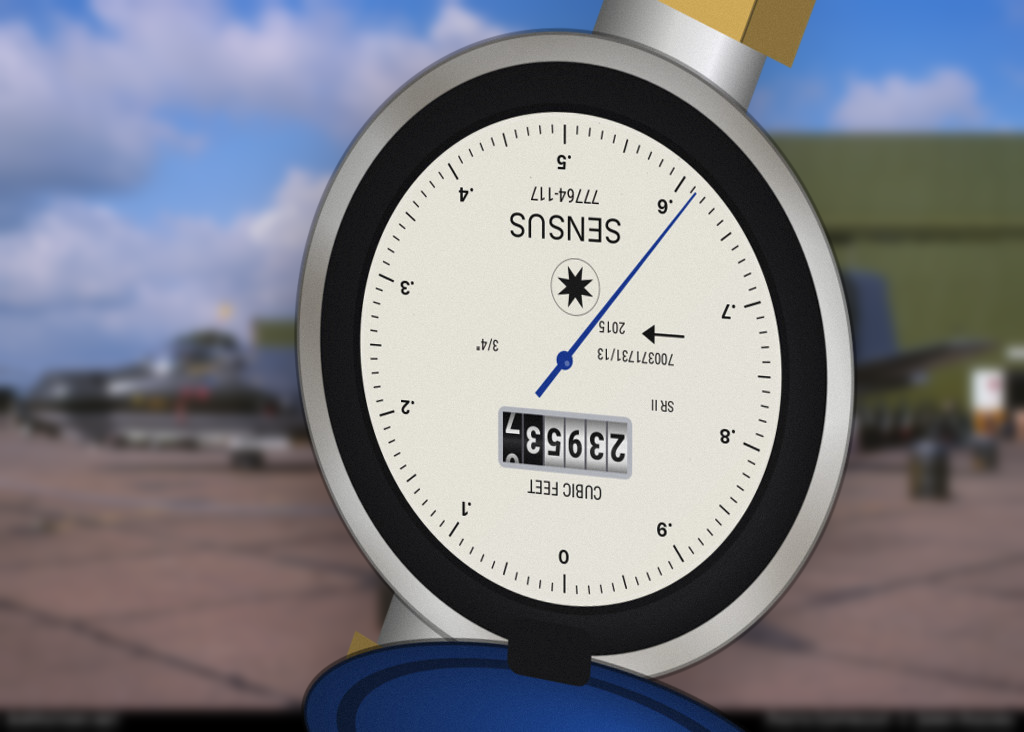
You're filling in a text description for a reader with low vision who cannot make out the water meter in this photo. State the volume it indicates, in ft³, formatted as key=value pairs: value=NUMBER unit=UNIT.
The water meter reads value=239536.61 unit=ft³
